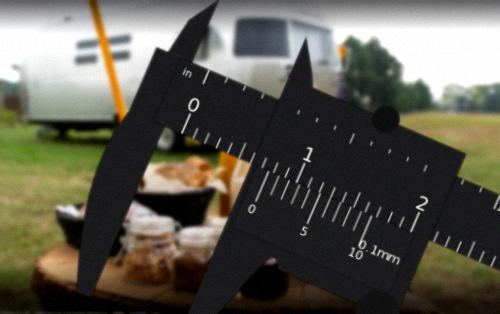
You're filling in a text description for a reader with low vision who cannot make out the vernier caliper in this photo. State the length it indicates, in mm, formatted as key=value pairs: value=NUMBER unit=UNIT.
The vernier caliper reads value=7.6 unit=mm
